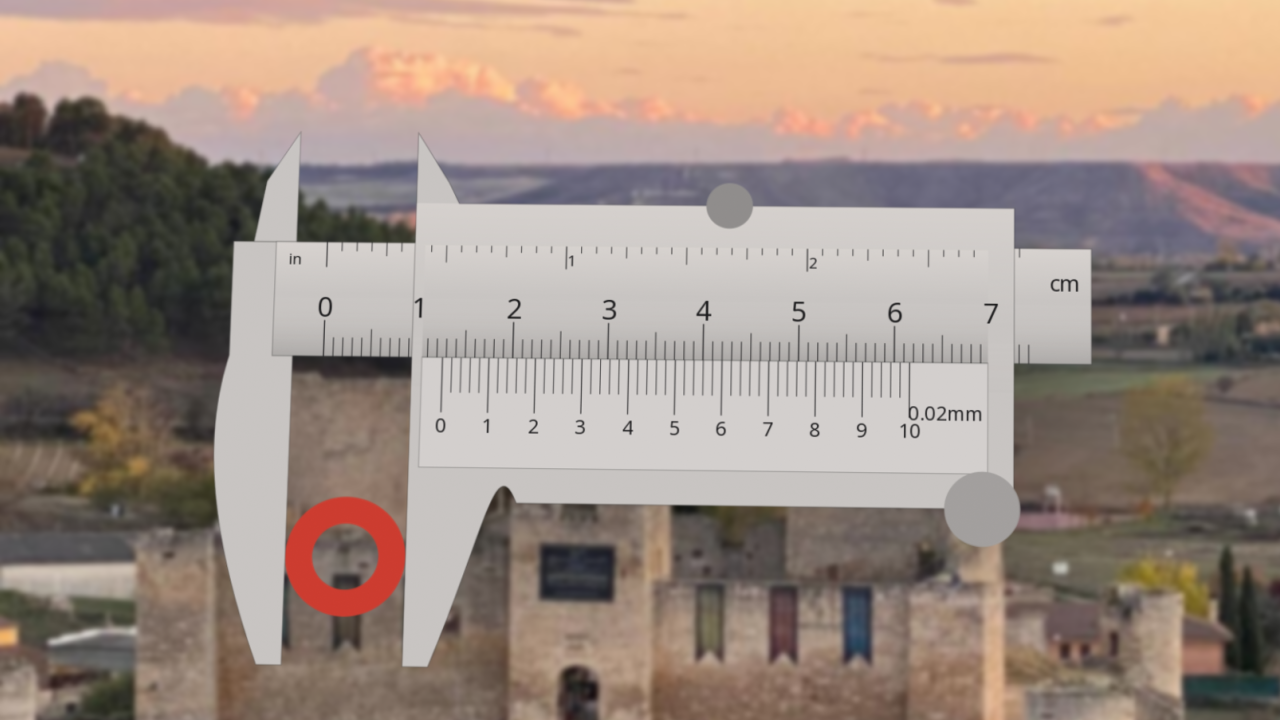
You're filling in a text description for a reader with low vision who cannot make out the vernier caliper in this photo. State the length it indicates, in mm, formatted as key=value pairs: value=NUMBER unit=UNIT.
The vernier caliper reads value=12.6 unit=mm
